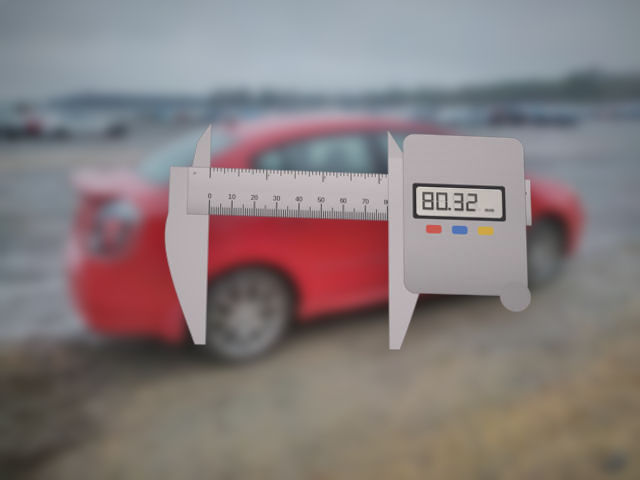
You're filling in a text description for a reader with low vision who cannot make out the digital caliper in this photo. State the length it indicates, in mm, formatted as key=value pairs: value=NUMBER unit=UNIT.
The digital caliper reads value=80.32 unit=mm
